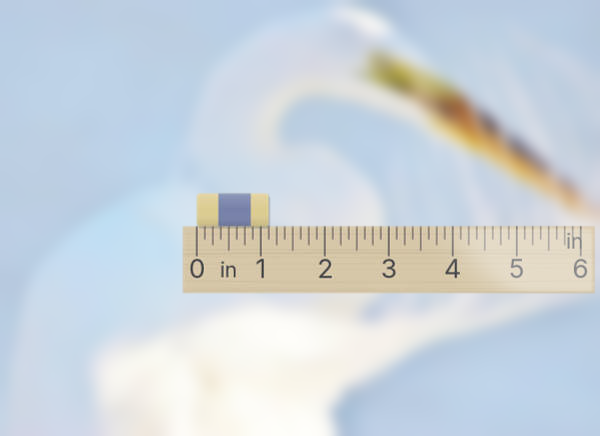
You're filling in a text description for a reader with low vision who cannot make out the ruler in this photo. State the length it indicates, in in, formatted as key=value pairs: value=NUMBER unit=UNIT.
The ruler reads value=1.125 unit=in
